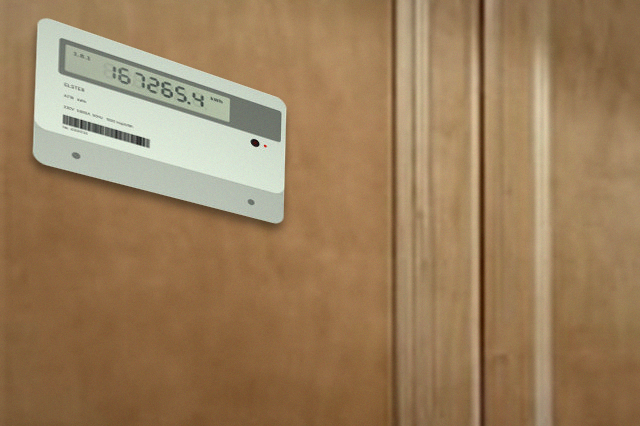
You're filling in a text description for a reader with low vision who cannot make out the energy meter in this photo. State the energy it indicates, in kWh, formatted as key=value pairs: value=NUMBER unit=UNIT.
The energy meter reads value=167265.4 unit=kWh
